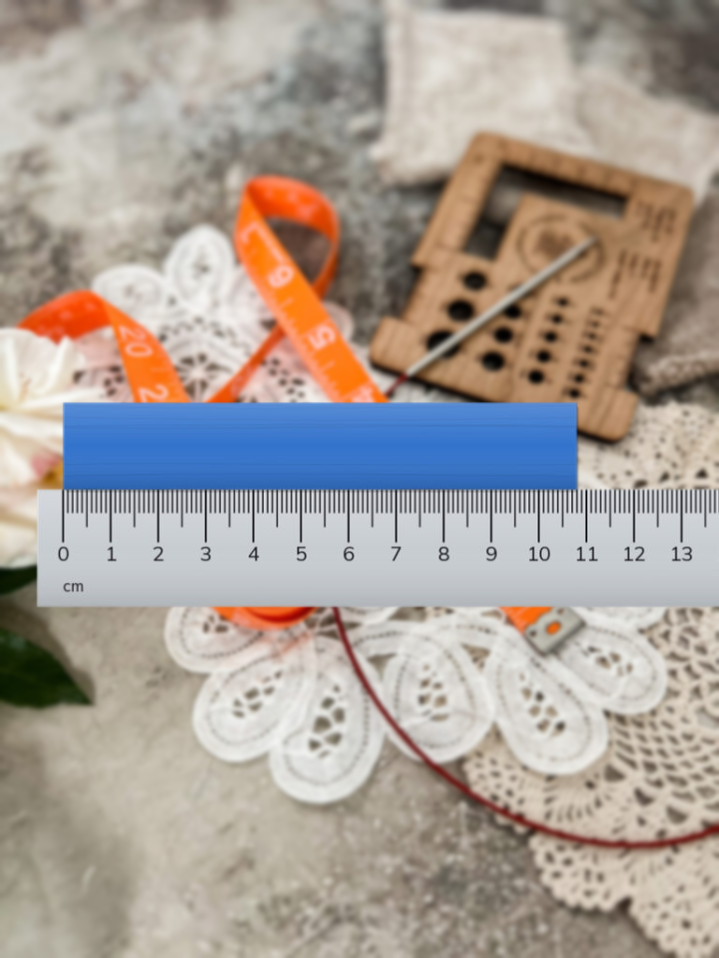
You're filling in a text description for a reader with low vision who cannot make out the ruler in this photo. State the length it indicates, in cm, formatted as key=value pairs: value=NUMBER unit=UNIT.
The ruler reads value=10.8 unit=cm
